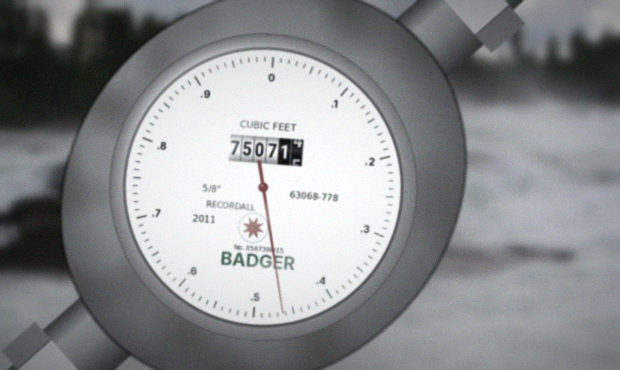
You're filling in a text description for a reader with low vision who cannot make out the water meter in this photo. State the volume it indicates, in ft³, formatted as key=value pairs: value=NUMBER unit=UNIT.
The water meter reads value=750714.46 unit=ft³
